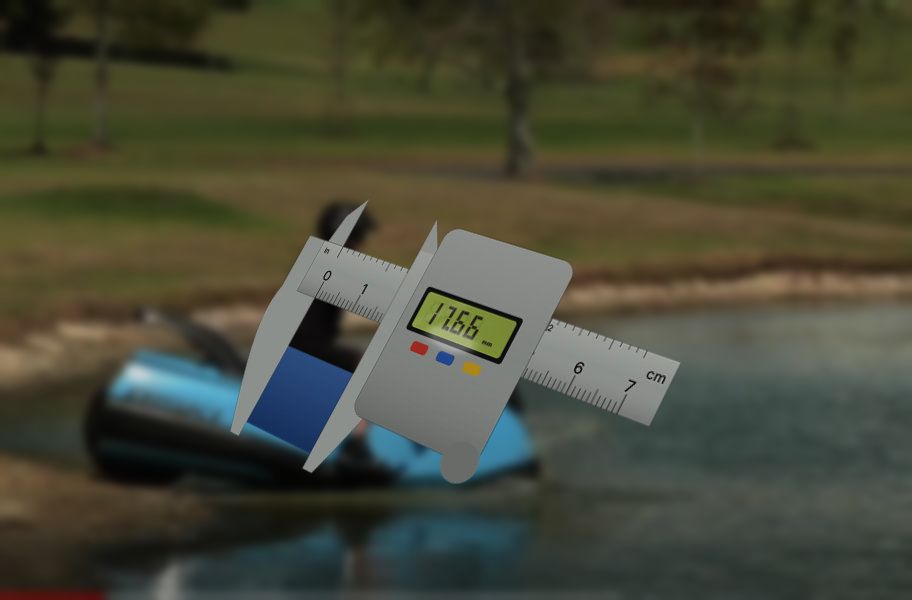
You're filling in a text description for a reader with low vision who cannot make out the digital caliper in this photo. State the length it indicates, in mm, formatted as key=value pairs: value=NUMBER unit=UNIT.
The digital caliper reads value=17.66 unit=mm
